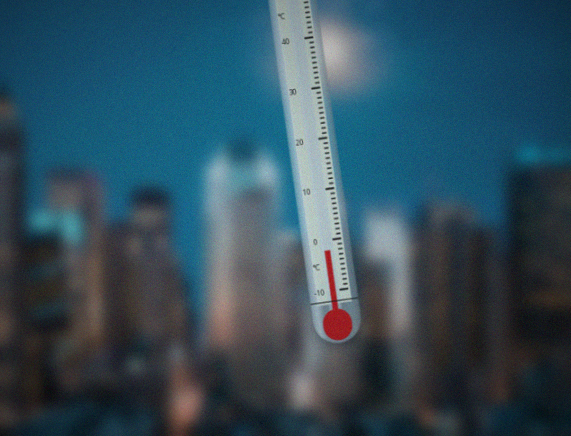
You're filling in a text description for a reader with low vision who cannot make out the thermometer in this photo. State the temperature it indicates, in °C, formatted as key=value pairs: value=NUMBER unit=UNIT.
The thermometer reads value=-2 unit=°C
